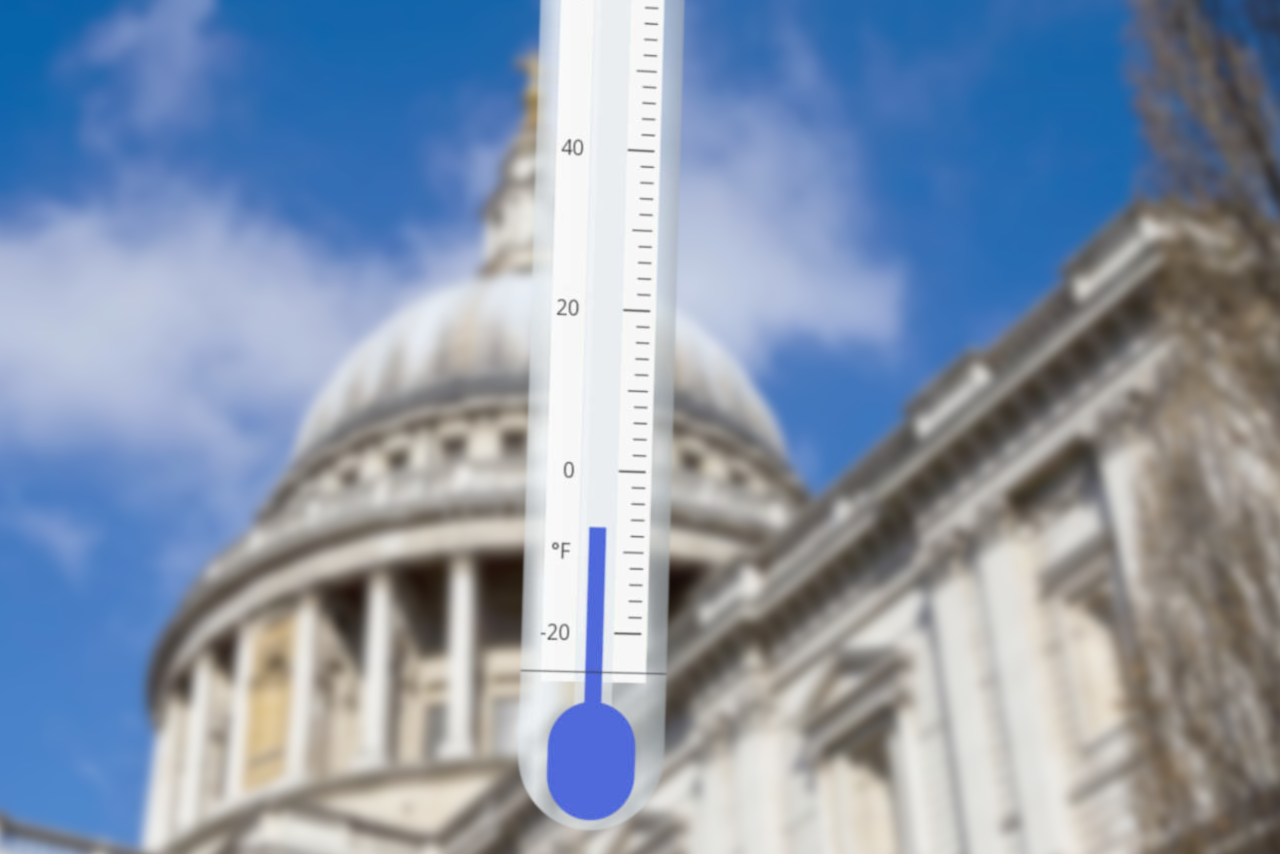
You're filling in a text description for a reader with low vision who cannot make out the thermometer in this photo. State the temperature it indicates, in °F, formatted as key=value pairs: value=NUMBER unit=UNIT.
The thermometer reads value=-7 unit=°F
